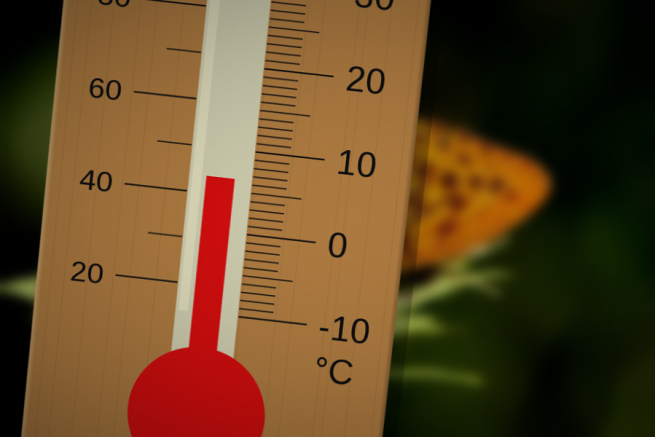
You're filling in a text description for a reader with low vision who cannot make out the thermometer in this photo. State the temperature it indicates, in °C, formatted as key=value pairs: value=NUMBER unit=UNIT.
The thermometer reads value=6.5 unit=°C
